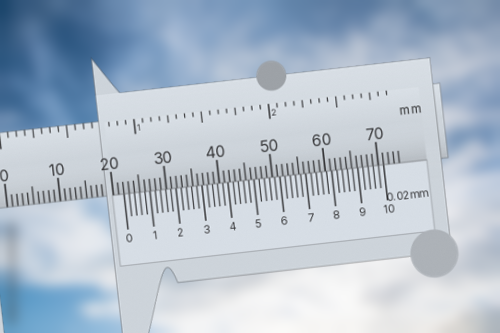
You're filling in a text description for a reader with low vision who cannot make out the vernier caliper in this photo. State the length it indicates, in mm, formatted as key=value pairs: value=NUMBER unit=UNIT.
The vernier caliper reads value=22.0 unit=mm
